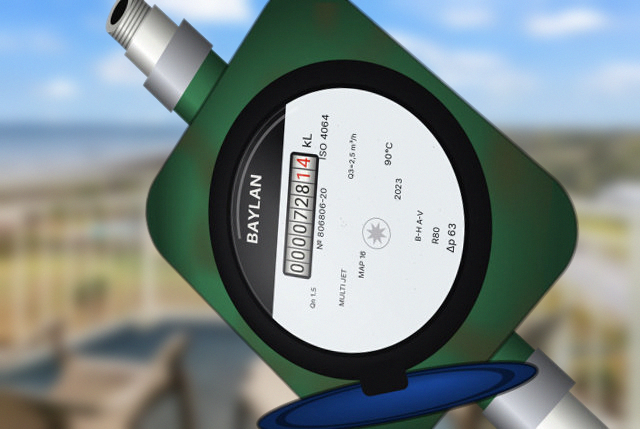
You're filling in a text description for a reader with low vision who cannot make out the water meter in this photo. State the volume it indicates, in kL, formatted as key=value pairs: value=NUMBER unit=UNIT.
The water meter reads value=728.14 unit=kL
